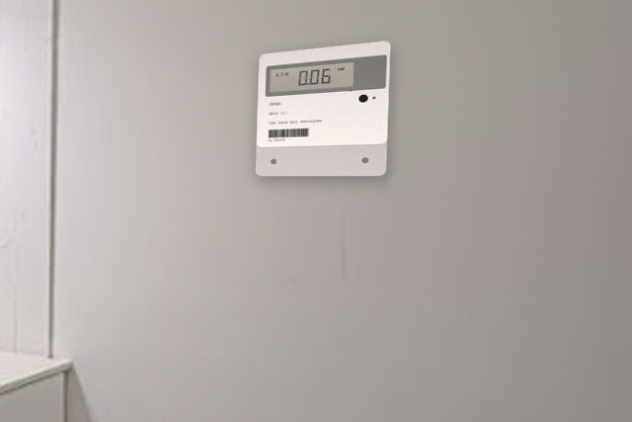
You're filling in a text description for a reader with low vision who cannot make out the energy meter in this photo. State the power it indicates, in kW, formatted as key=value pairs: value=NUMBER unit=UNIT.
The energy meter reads value=0.06 unit=kW
